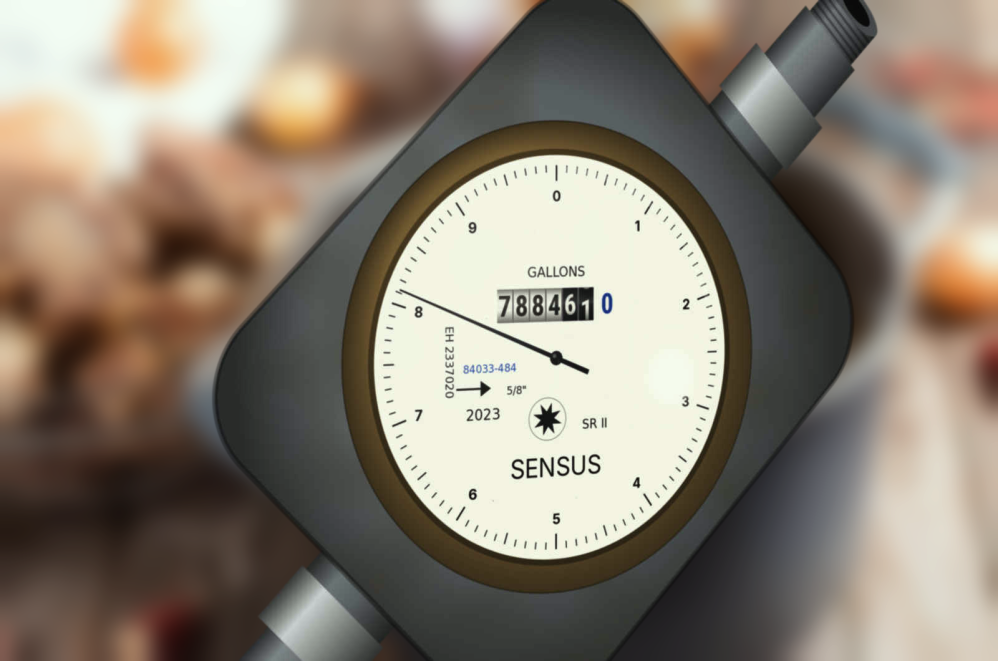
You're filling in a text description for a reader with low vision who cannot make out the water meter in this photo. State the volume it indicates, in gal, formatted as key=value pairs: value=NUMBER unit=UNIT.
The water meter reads value=7884608.1 unit=gal
